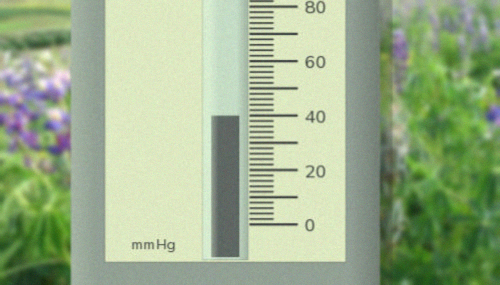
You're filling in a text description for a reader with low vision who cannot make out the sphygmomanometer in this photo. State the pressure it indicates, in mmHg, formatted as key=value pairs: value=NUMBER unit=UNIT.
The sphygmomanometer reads value=40 unit=mmHg
